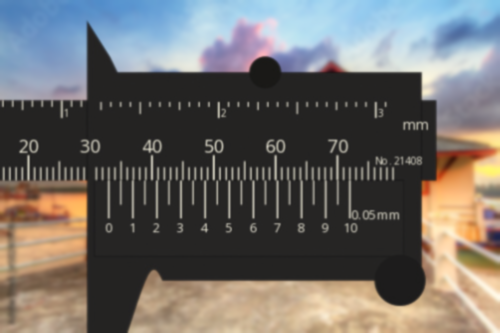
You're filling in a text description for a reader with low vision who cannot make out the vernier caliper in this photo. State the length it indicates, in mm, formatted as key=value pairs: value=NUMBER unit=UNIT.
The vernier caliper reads value=33.0 unit=mm
